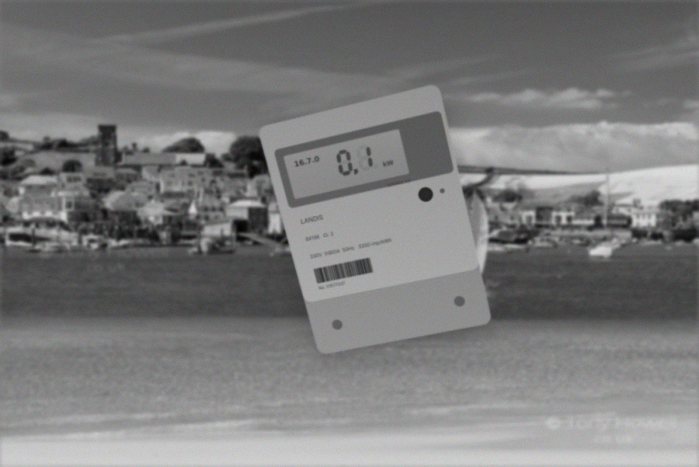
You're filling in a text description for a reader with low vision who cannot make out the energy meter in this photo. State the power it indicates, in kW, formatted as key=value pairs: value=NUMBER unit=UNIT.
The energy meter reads value=0.1 unit=kW
